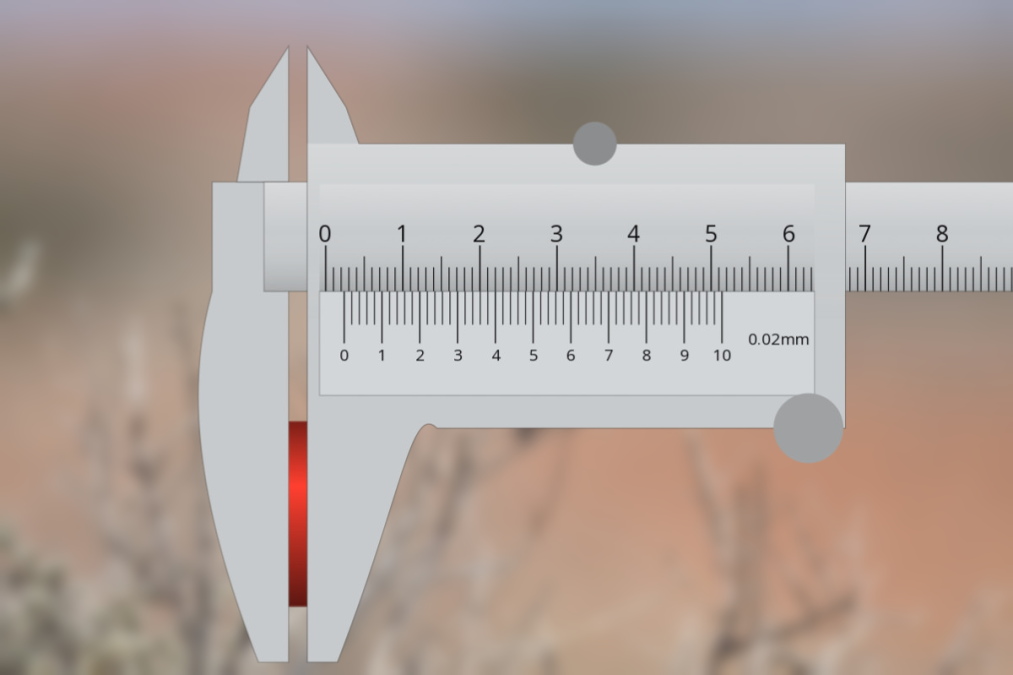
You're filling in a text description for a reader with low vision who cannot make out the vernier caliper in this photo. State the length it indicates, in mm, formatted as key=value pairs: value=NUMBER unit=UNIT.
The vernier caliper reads value=2.4 unit=mm
